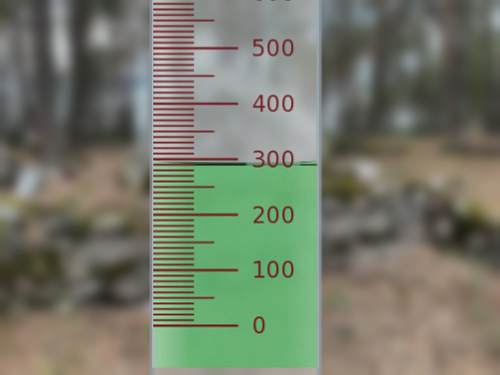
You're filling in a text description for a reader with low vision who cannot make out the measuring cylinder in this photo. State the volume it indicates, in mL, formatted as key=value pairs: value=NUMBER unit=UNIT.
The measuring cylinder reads value=290 unit=mL
